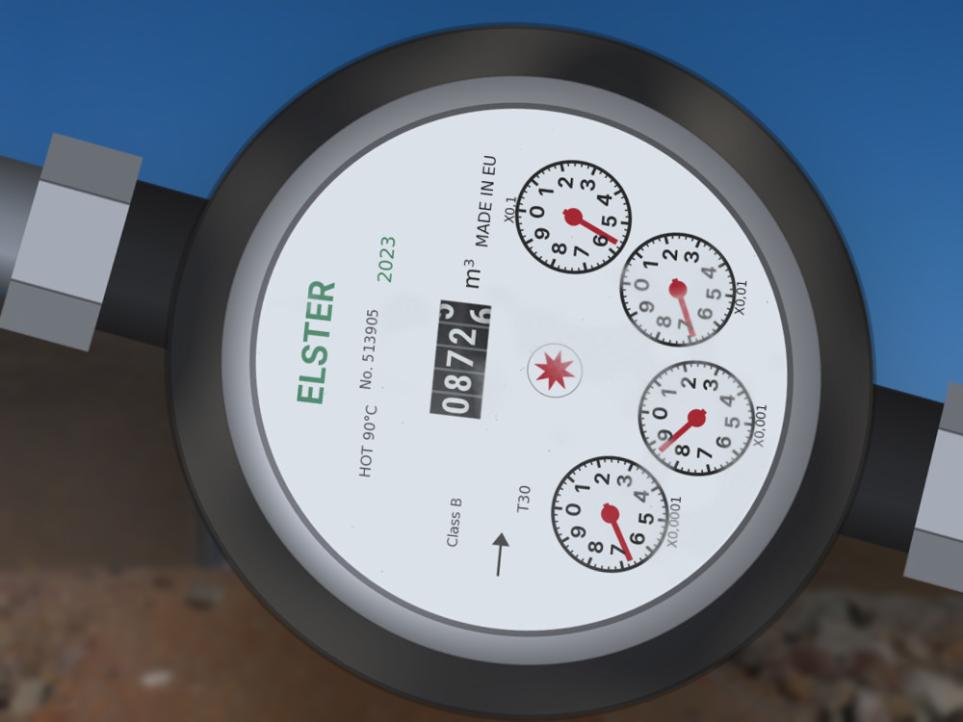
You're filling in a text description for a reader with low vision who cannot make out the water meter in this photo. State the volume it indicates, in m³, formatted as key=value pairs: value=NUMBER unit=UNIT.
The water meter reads value=8725.5686 unit=m³
